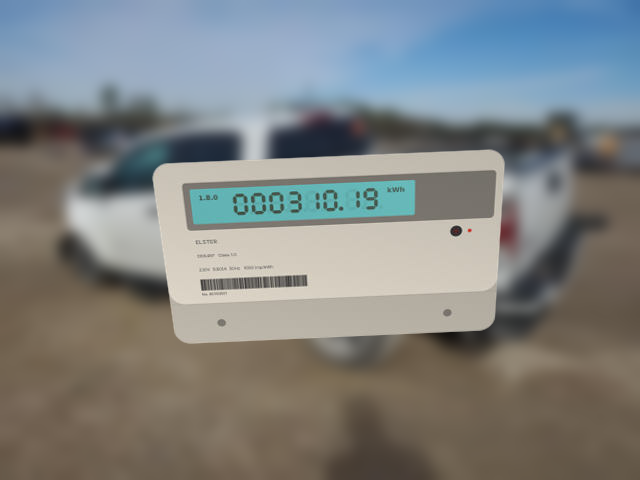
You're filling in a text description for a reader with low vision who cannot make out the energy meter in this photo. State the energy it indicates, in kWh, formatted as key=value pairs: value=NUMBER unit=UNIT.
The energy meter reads value=310.19 unit=kWh
